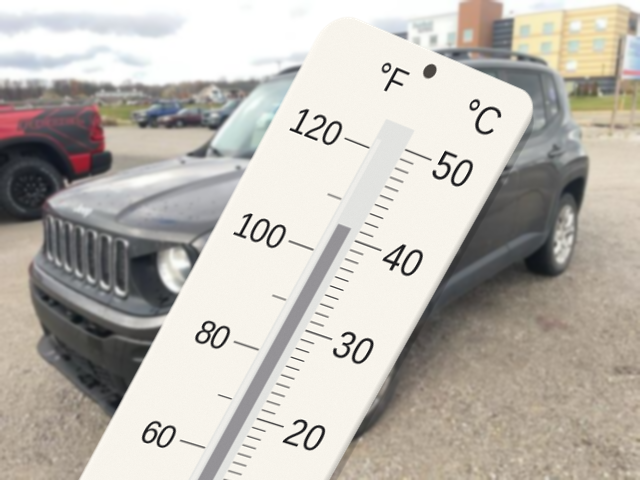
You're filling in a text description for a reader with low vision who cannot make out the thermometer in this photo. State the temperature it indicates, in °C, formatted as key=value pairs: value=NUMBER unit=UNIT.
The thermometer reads value=41 unit=°C
